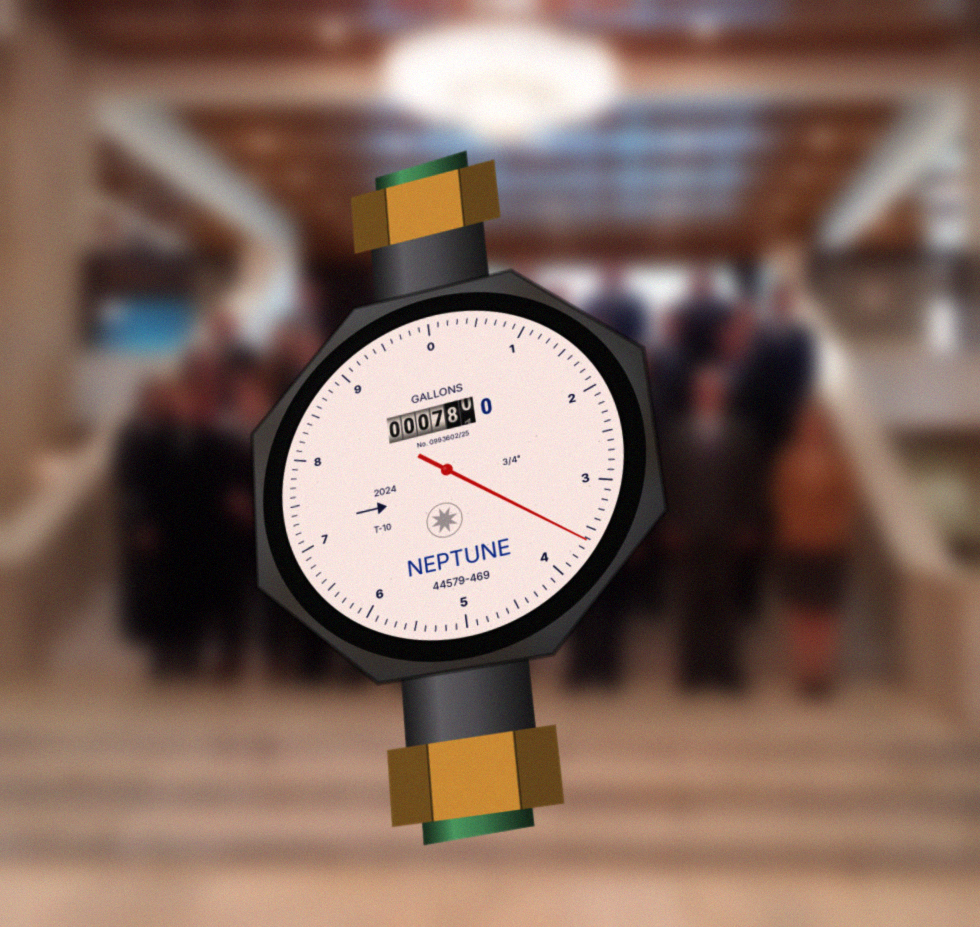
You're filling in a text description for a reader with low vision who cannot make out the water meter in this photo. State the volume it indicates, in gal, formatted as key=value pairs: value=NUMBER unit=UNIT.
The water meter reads value=7803.6 unit=gal
